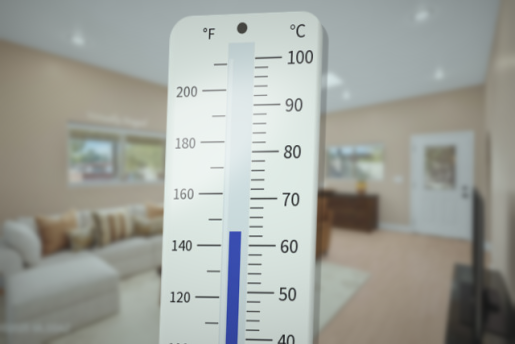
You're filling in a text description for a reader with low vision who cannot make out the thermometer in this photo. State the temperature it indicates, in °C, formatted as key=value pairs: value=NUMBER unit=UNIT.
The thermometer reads value=63 unit=°C
